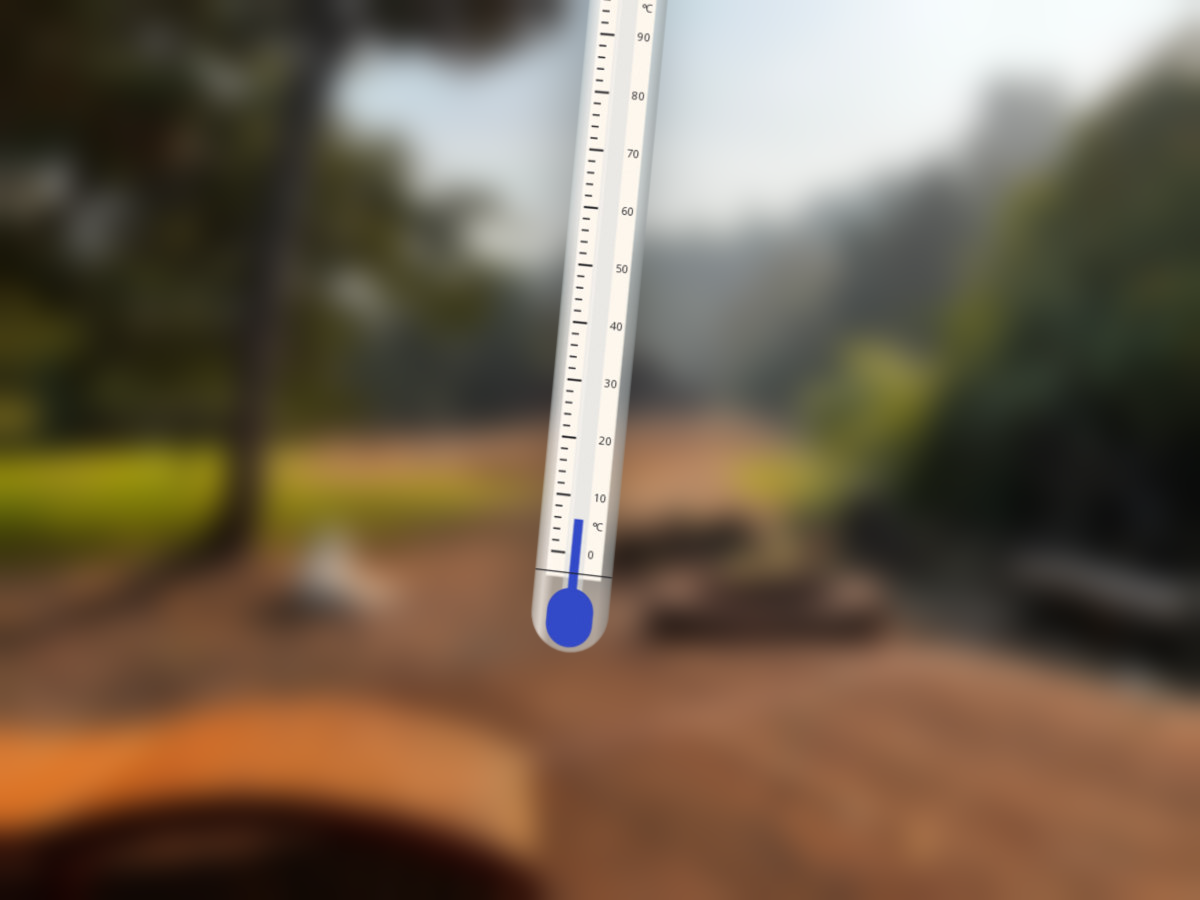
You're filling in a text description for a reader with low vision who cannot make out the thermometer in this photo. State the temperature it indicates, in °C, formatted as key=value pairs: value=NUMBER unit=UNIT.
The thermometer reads value=6 unit=°C
